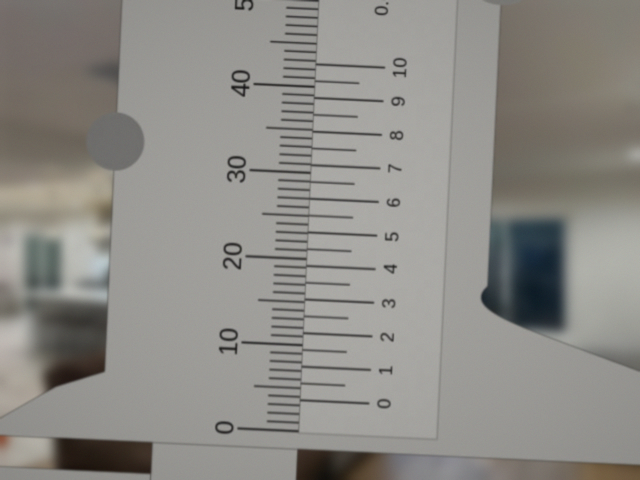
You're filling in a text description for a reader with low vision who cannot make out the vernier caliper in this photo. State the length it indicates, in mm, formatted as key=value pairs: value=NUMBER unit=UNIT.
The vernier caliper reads value=3.6 unit=mm
